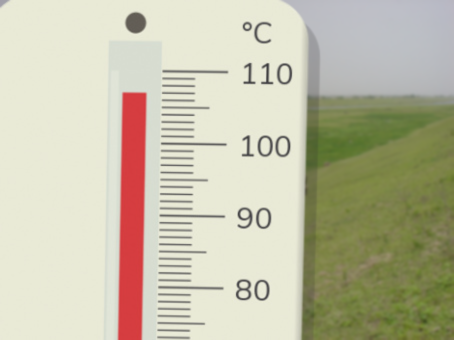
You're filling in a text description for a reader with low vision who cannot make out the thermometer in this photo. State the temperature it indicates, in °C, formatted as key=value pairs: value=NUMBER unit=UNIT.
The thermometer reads value=107 unit=°C
